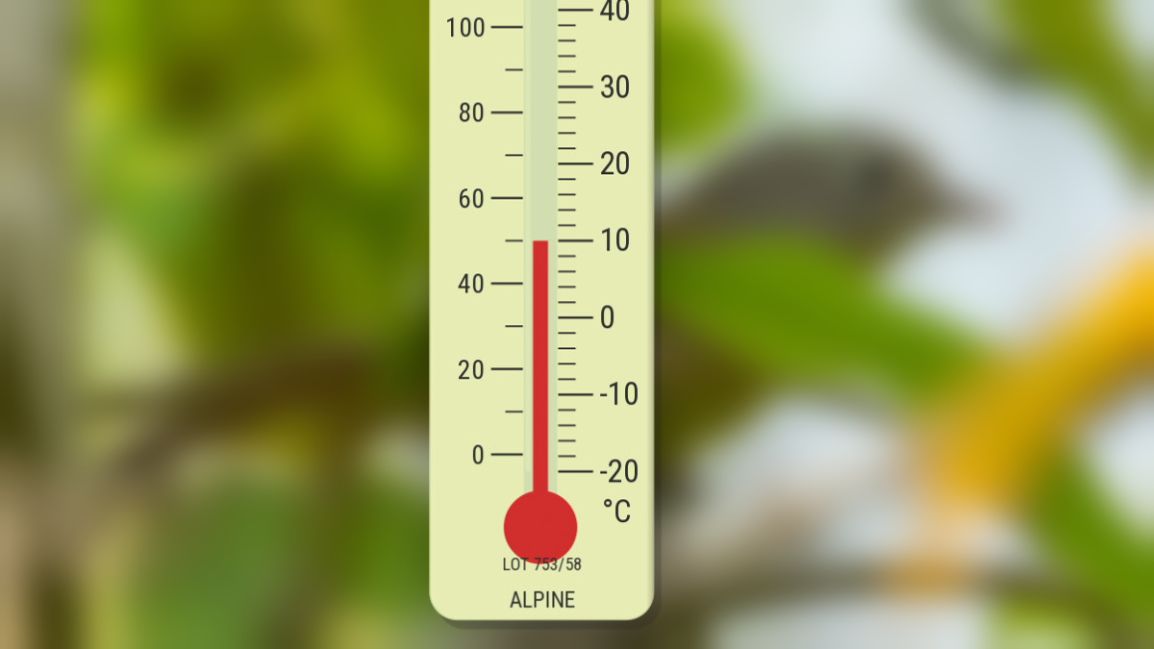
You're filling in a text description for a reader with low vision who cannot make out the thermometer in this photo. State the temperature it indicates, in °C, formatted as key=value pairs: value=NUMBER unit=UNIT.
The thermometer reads value=10 unit=°C
